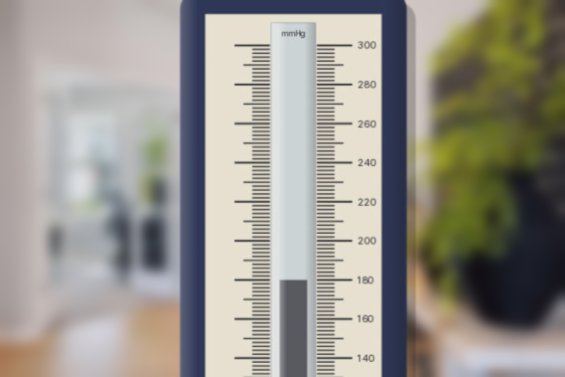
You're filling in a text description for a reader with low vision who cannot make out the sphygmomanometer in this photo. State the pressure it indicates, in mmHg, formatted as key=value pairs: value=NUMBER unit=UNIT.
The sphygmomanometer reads value=180 unit=mmHg
